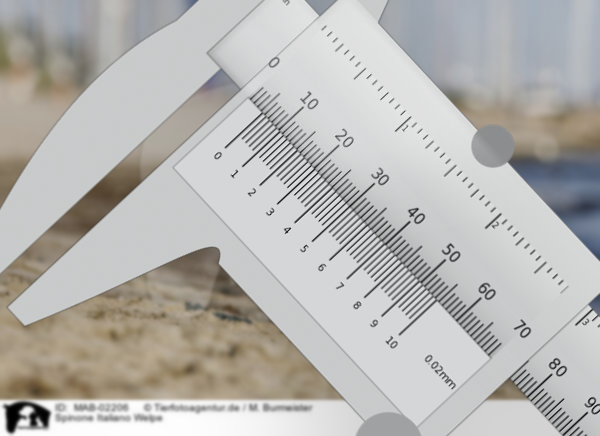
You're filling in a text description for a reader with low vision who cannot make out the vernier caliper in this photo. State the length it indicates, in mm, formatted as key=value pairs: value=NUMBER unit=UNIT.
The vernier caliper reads value=5.5 unit=mm
